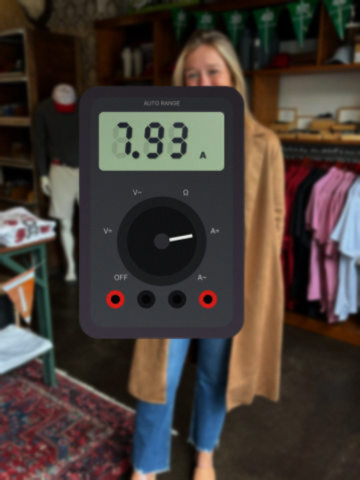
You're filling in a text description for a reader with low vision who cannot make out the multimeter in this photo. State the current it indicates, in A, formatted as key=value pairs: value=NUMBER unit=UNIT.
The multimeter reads value=7.93 unit=A
